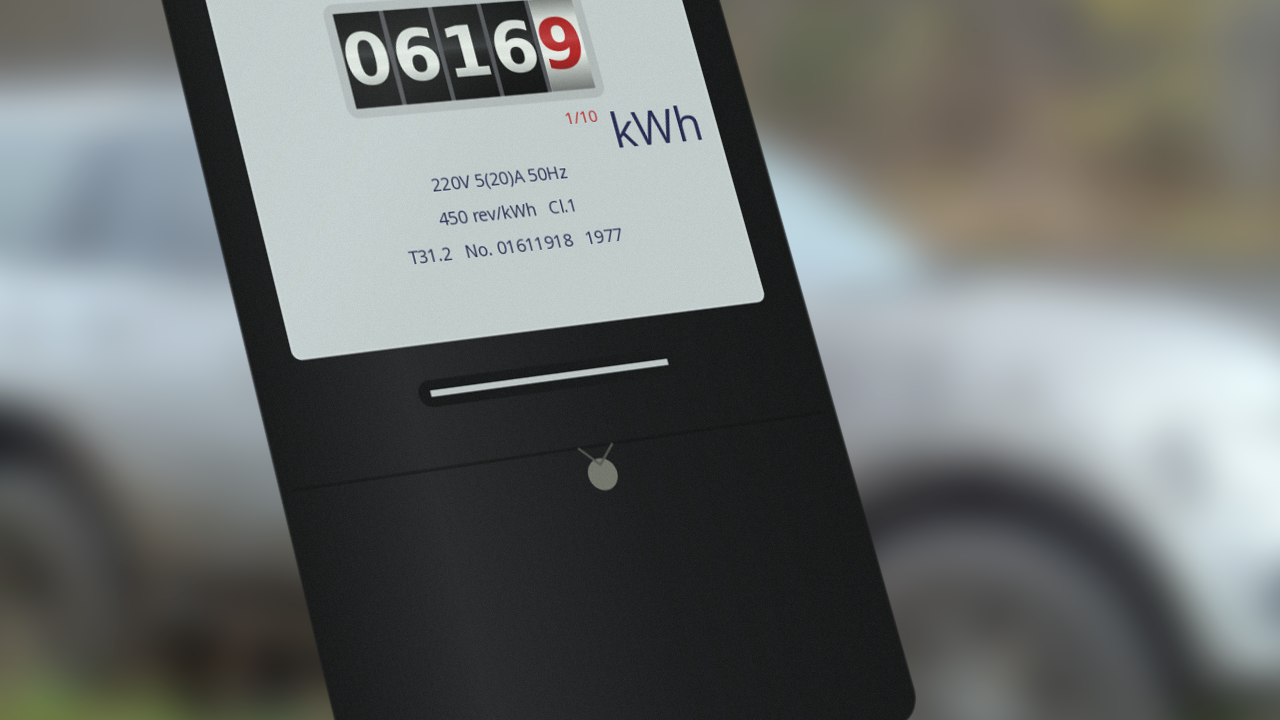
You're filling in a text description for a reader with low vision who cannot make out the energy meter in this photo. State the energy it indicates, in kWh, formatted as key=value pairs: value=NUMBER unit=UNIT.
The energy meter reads value=616.9 unit=kWh
